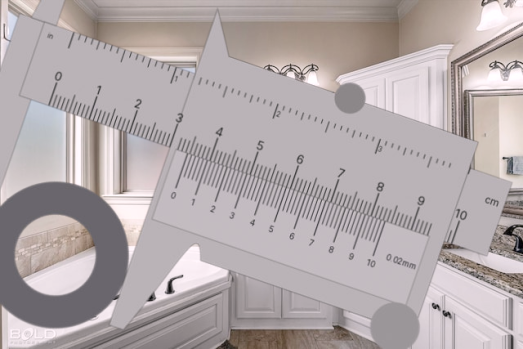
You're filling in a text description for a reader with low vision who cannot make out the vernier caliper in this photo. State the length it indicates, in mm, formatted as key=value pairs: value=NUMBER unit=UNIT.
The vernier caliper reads value=34.5 unit=mm
